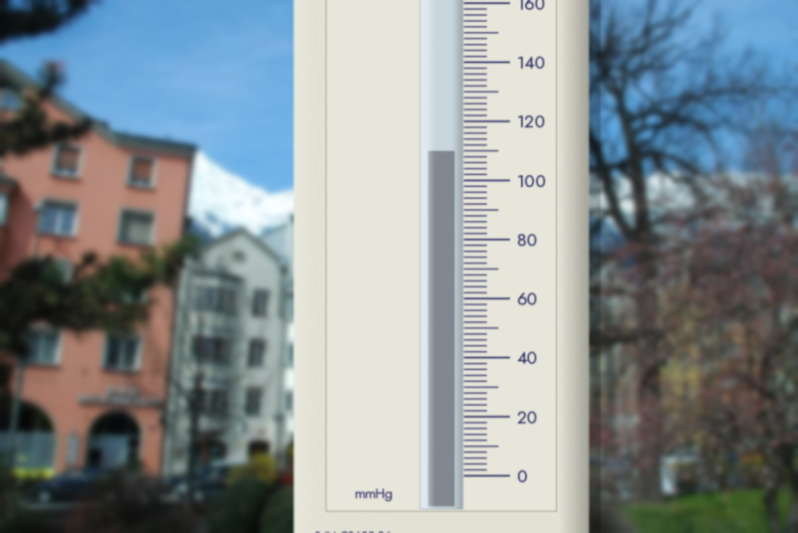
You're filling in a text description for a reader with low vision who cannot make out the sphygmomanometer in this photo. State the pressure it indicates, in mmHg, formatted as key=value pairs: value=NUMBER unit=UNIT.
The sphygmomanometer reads value=110 unit=mmHg
